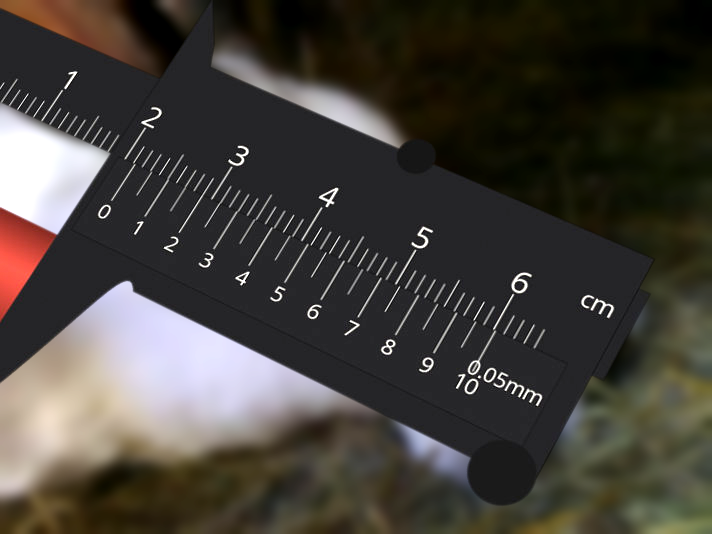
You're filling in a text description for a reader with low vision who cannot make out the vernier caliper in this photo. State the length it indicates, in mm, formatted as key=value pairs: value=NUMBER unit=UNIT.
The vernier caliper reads value=21.2 unit=mm
